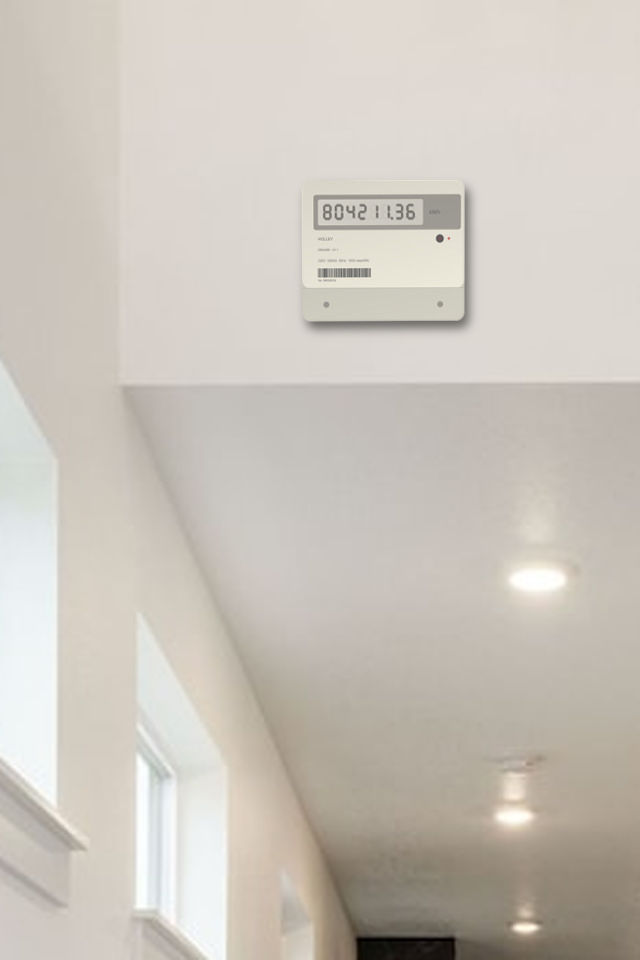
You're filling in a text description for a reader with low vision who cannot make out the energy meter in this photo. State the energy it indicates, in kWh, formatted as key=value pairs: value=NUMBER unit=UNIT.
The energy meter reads value=804211.36 unit=kWh
